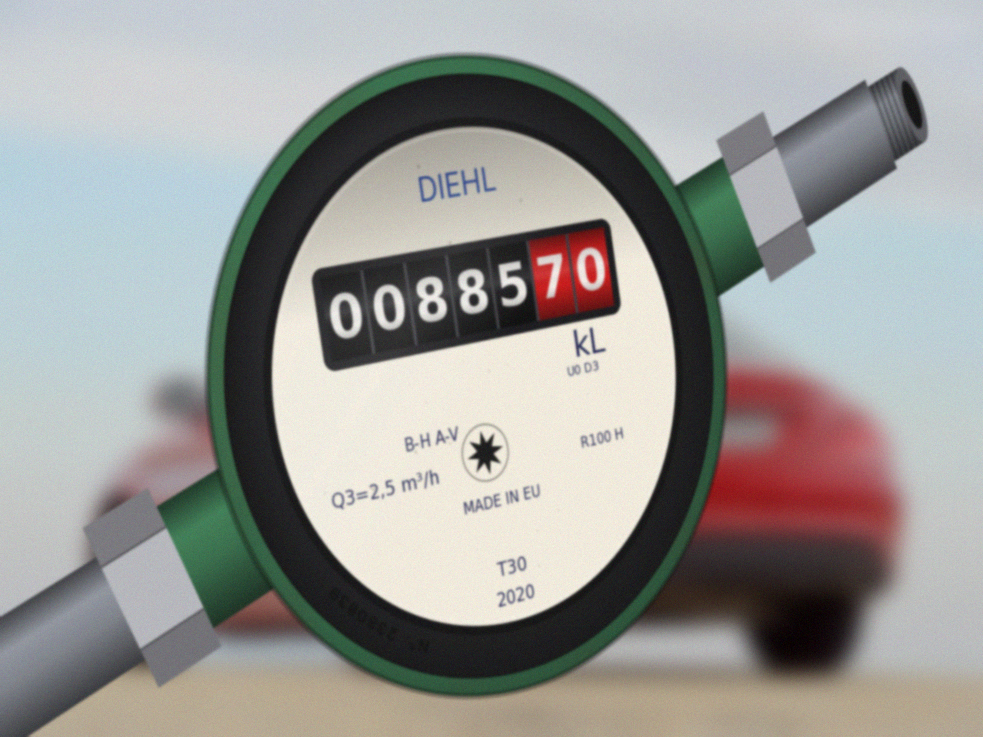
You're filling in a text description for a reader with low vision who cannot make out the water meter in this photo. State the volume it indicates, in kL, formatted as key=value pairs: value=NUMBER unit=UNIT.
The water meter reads value=885.70 unit=kL
